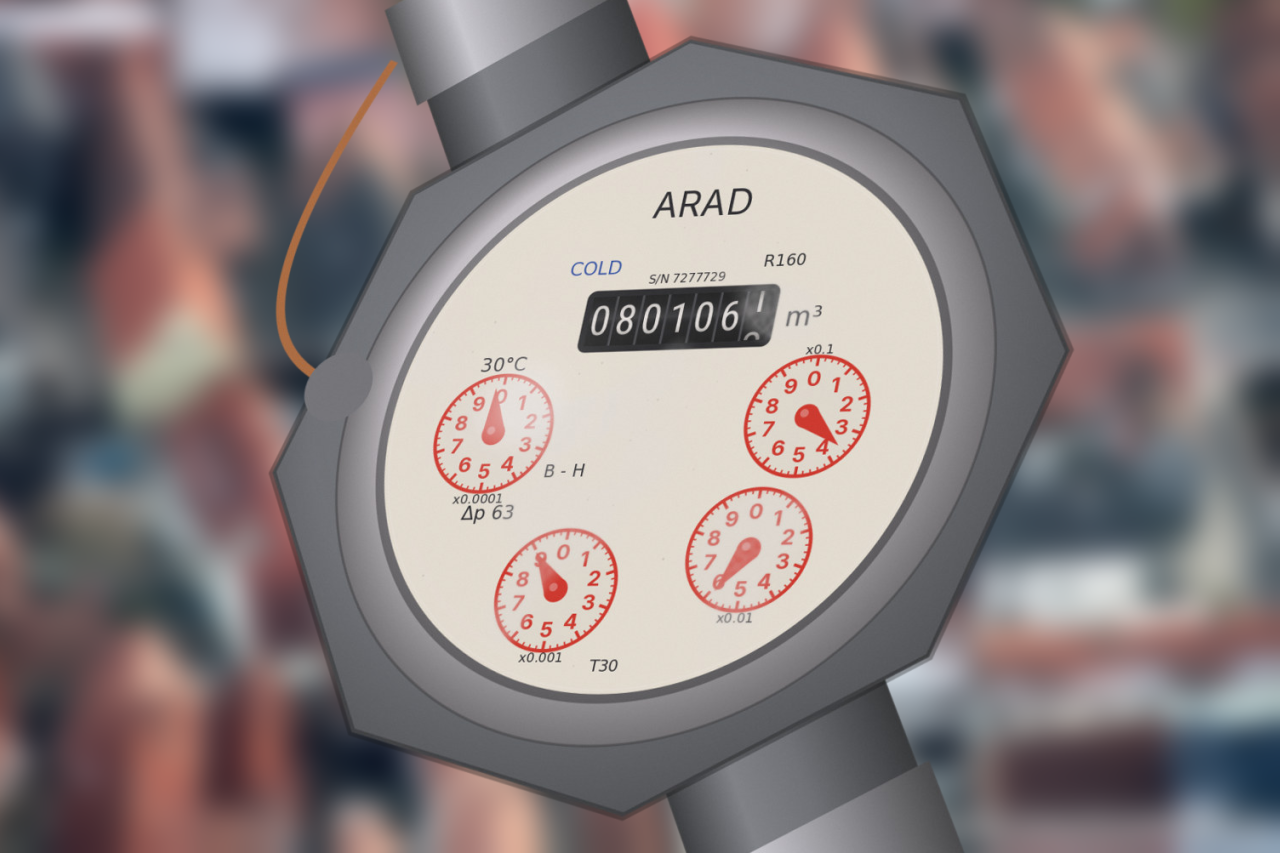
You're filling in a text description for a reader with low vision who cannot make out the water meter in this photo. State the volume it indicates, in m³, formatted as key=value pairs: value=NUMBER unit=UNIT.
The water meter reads value=801061.3589 unit=m³
